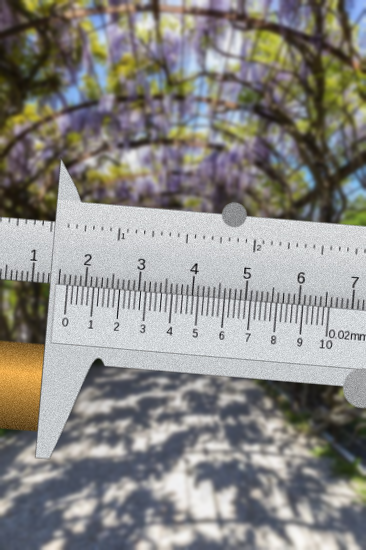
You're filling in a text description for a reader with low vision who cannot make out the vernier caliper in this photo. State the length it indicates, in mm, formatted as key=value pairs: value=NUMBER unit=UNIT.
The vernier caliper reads value=16.6 unit=mm
